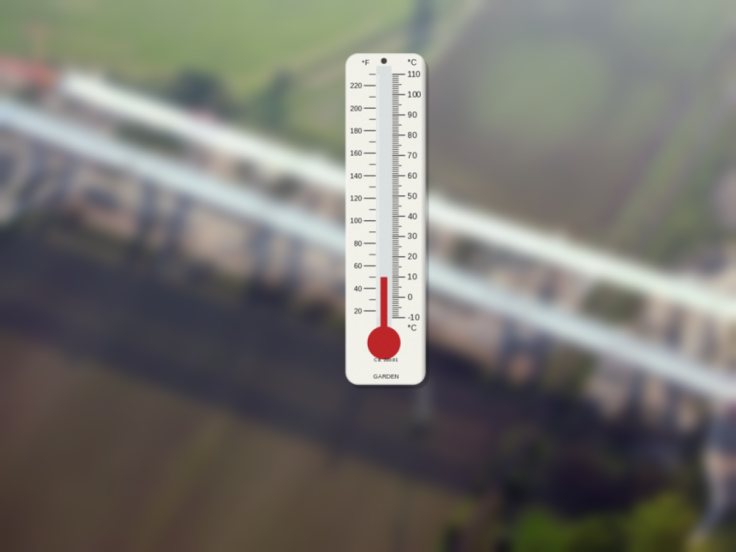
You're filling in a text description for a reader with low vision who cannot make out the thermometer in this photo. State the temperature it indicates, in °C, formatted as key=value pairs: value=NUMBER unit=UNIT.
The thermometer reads value=10 unit=°C
